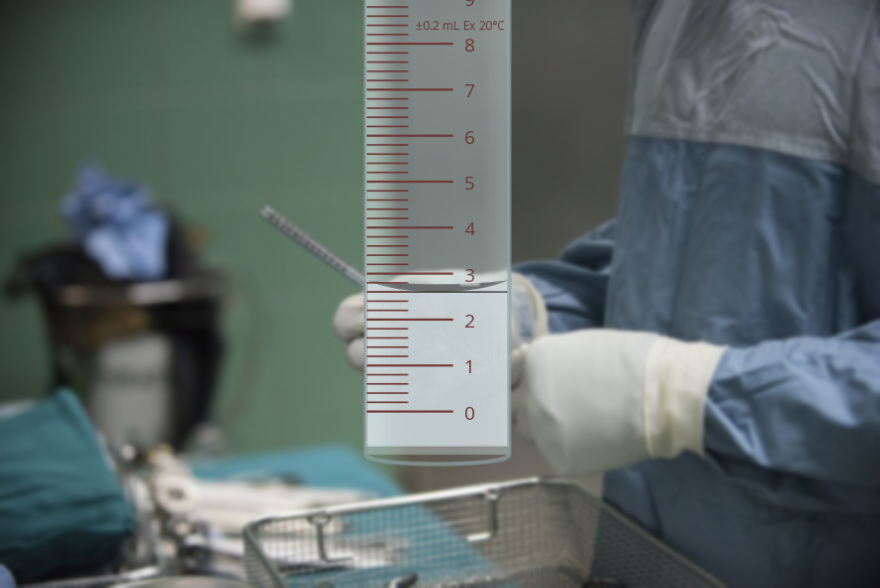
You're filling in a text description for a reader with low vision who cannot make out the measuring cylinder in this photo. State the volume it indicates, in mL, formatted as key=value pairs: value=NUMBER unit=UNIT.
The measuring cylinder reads value=2.6 unit=mL
